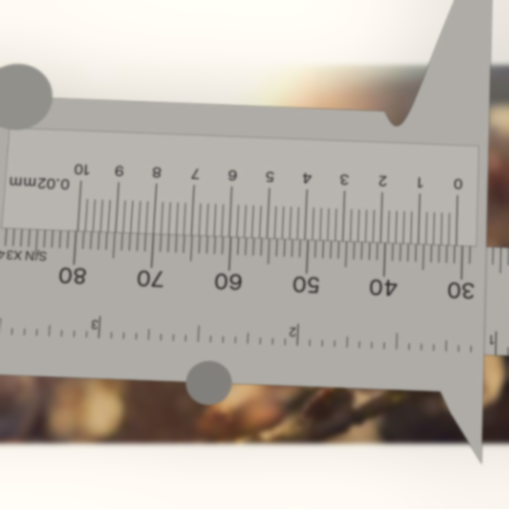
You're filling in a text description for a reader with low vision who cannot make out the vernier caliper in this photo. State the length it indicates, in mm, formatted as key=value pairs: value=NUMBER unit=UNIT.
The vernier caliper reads value=30.8 unit=mm
